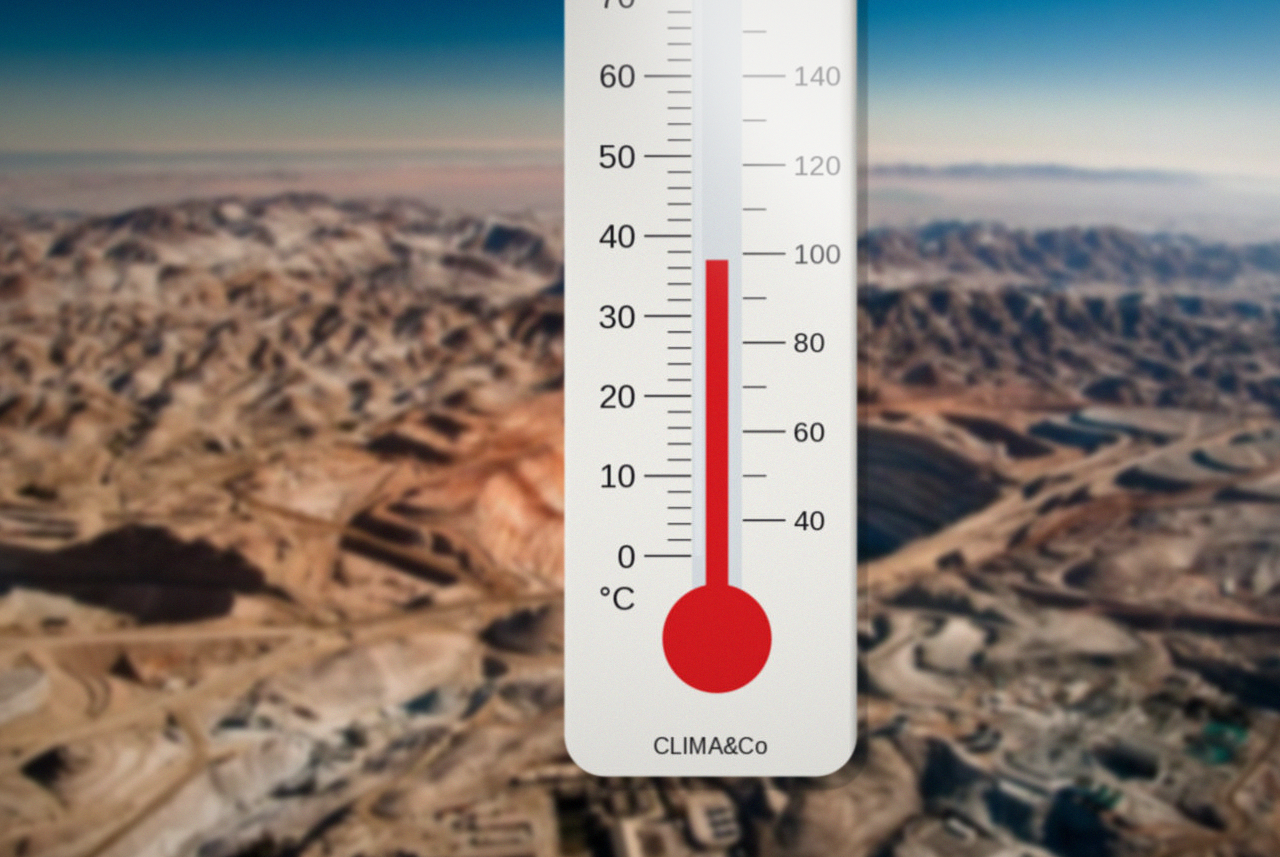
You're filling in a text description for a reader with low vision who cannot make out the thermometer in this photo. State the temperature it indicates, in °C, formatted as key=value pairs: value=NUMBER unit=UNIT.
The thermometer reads value=37 unit=°C
